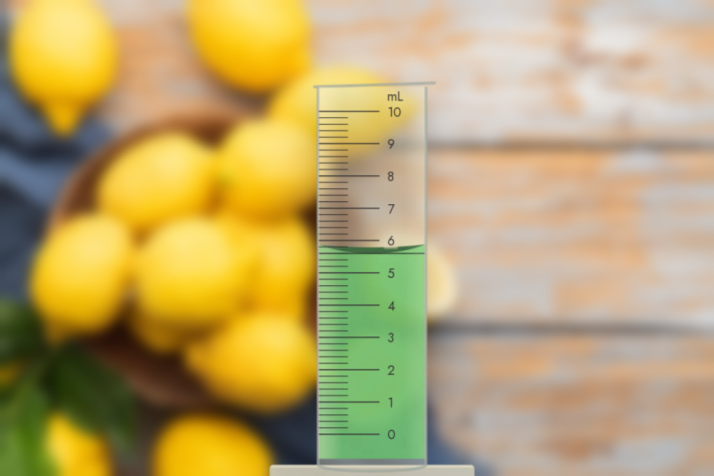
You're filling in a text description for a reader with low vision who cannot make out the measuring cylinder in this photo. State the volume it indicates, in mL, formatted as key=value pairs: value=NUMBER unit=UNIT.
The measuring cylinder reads value=5.6 unit=mL
